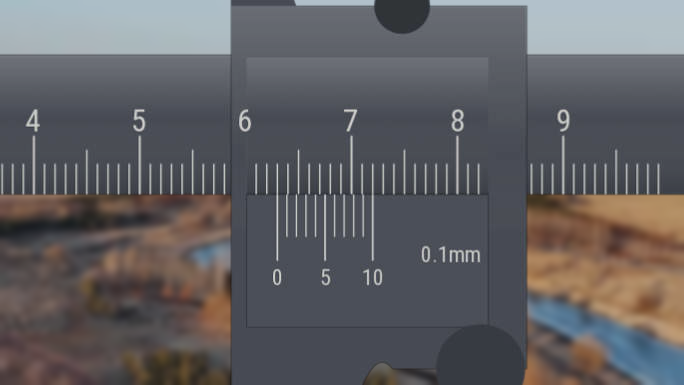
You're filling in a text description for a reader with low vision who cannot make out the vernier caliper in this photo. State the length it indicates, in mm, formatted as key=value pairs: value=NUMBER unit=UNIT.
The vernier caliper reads value=63.0 unit=mm
